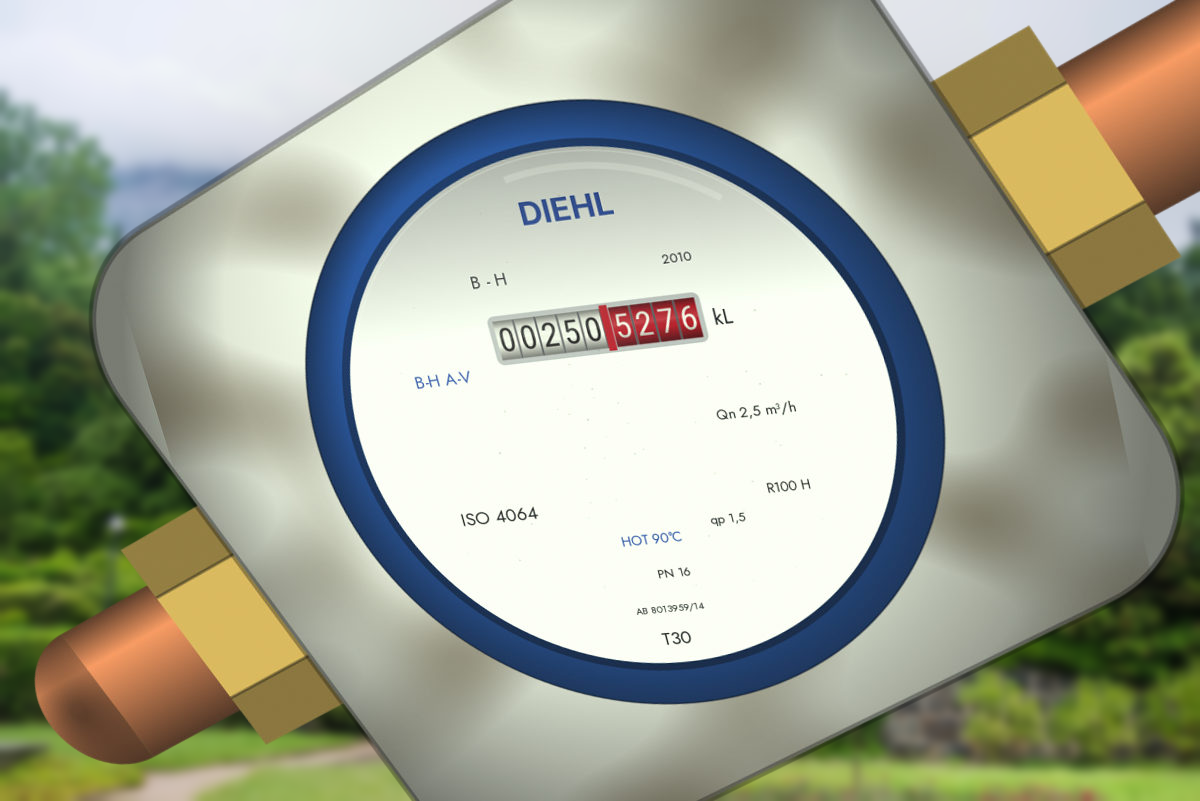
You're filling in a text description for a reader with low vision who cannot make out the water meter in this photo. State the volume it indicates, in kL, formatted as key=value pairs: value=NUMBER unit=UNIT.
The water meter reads value=250.5276 unit=kL
